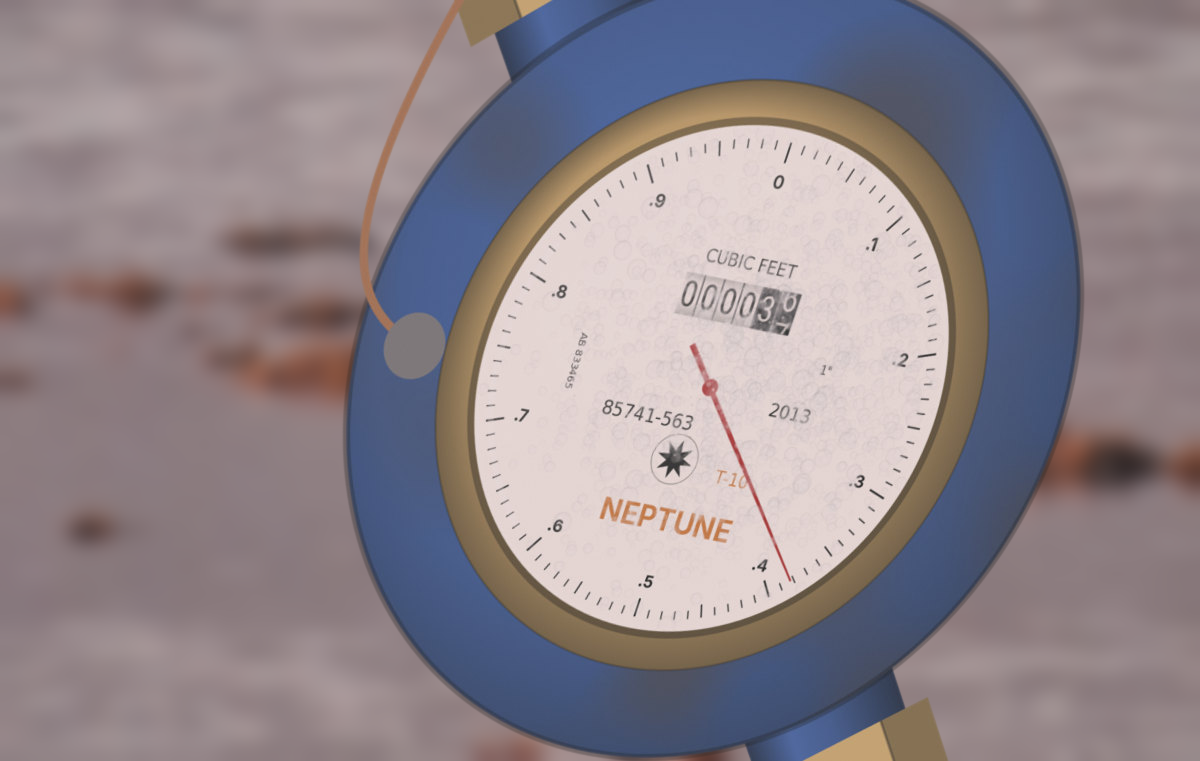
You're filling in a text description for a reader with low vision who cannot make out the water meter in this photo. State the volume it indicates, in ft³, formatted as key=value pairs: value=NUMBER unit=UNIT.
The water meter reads value=36.38 unit=ft³
